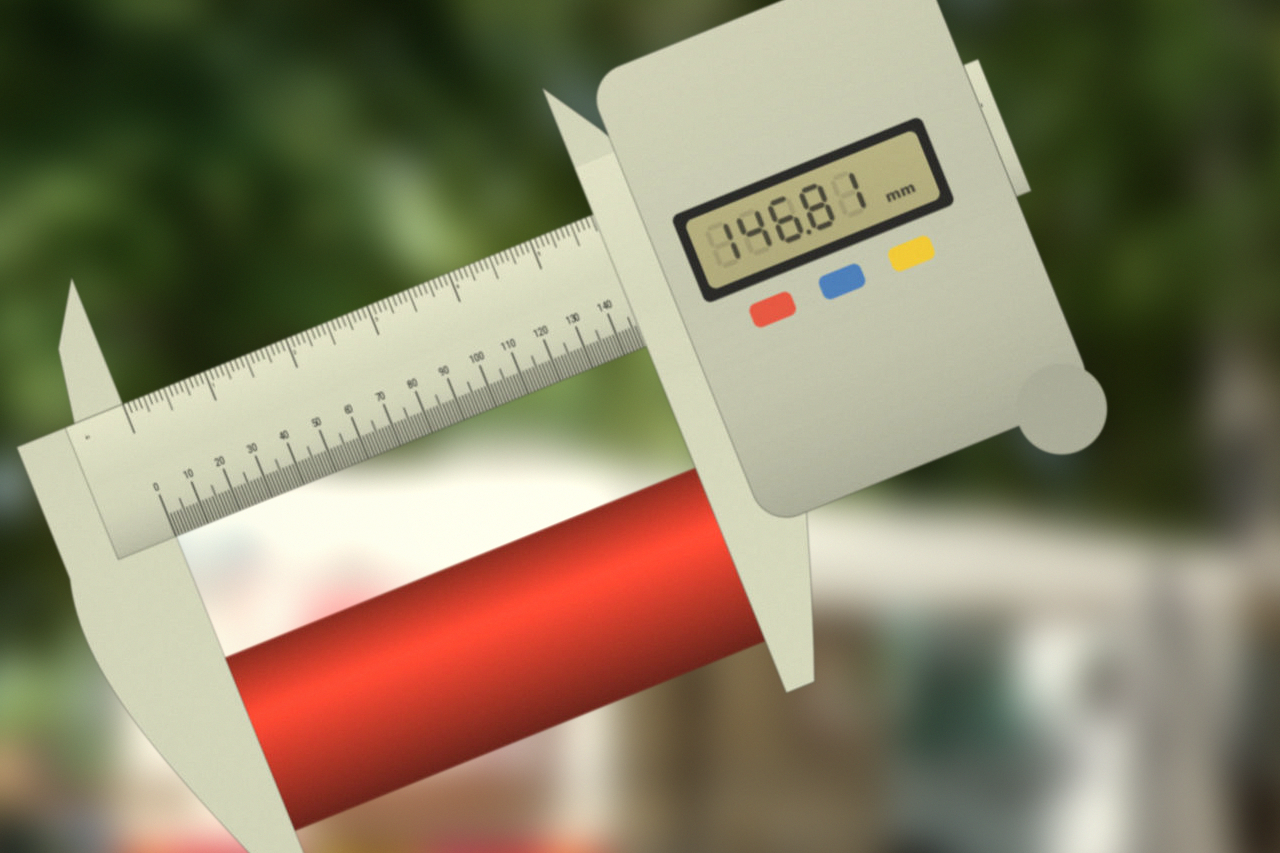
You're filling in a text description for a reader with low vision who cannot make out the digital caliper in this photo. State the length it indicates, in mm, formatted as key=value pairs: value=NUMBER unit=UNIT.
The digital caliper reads value=146.81 unit=mm
